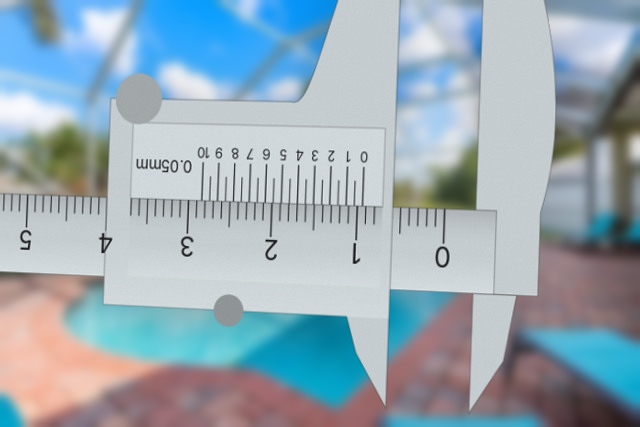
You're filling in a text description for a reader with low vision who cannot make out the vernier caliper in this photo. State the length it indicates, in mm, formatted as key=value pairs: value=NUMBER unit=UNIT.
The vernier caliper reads value=9.4 unit=mm
